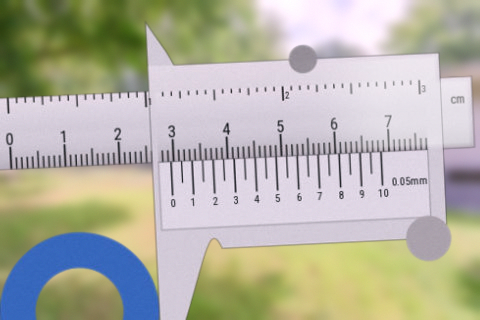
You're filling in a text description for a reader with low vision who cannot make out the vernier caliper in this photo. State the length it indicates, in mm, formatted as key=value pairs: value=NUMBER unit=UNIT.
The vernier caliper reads value=29.5 unit=mm
